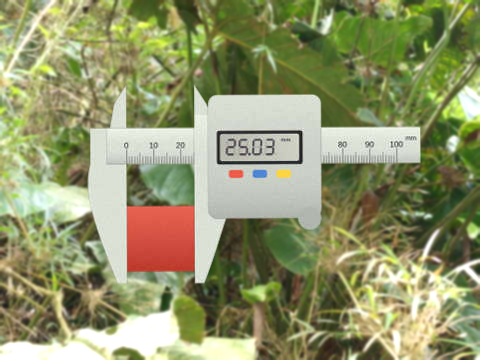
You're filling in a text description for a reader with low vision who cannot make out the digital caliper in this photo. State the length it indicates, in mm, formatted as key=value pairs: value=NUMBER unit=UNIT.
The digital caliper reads value=25.03 unit=mm
